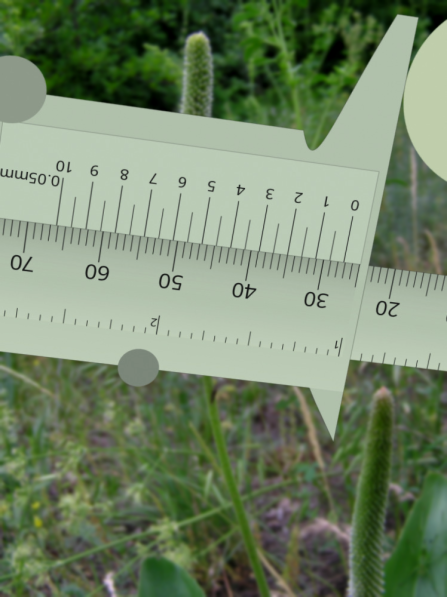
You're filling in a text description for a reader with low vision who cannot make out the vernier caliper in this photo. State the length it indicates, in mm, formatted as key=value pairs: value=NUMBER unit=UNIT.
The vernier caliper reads value=27.2 unit=mm
